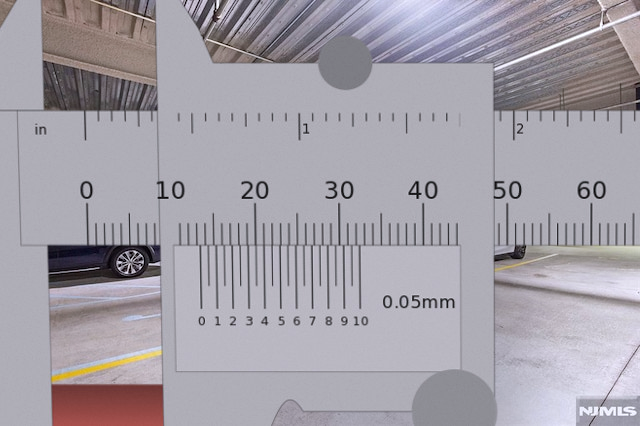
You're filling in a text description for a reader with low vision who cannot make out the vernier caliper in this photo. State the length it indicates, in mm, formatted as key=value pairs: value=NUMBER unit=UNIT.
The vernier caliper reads value=13.4 unit=mm
